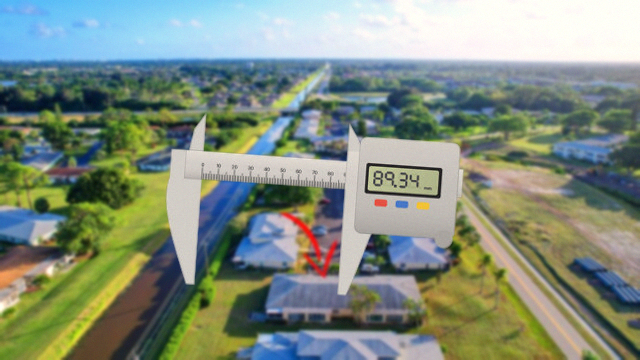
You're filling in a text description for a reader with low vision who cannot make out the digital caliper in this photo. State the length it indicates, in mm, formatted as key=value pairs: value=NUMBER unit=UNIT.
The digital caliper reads value=89.34 unit=mm
